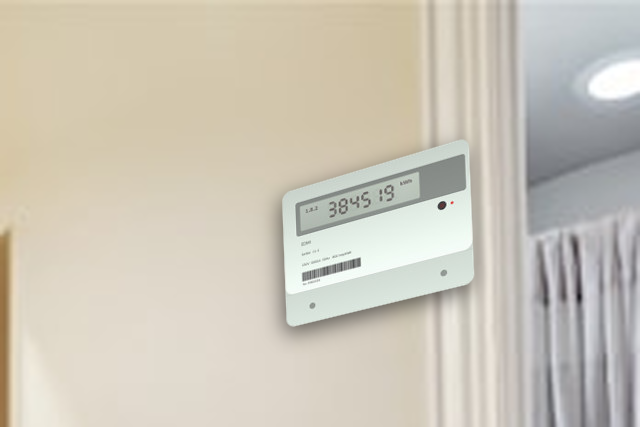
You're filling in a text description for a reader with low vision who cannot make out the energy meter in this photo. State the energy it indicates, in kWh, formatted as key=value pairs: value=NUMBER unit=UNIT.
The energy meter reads value=384519 unit=kWh
